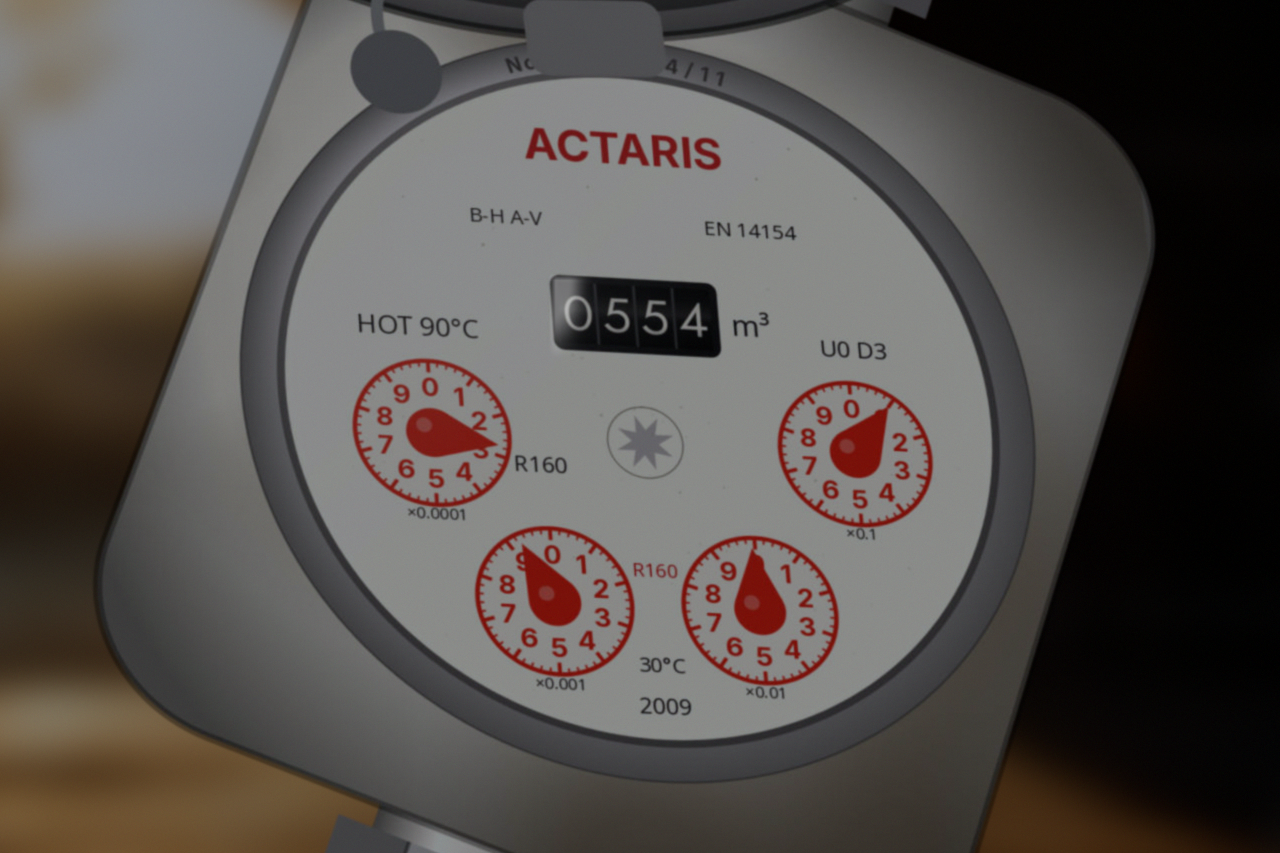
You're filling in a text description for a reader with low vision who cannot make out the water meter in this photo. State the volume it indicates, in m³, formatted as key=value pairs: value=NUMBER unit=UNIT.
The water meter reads value=554.0992 unit=m³
